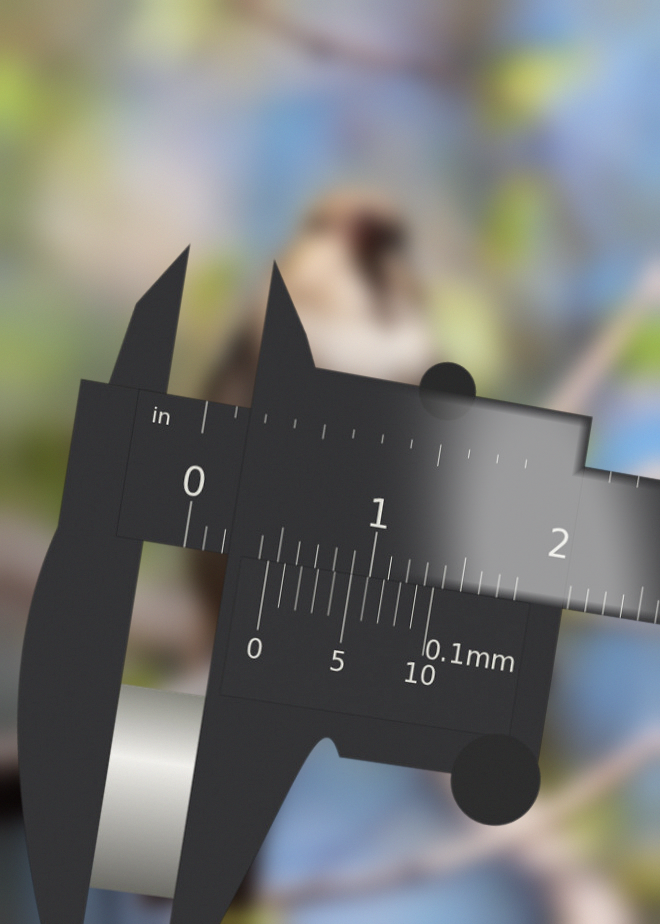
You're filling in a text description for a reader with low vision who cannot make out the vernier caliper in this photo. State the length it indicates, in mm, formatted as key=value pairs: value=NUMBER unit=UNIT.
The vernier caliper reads value=4.5 unit=mm
